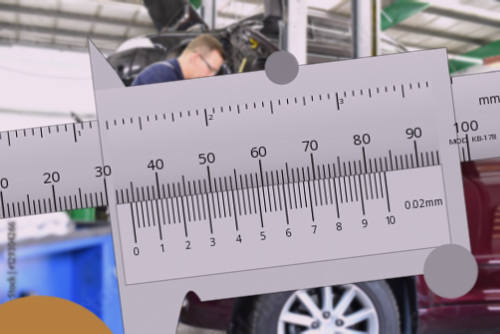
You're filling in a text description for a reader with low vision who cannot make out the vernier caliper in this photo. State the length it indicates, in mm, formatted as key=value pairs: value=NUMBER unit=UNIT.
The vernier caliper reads value=34.5 unit=mm
